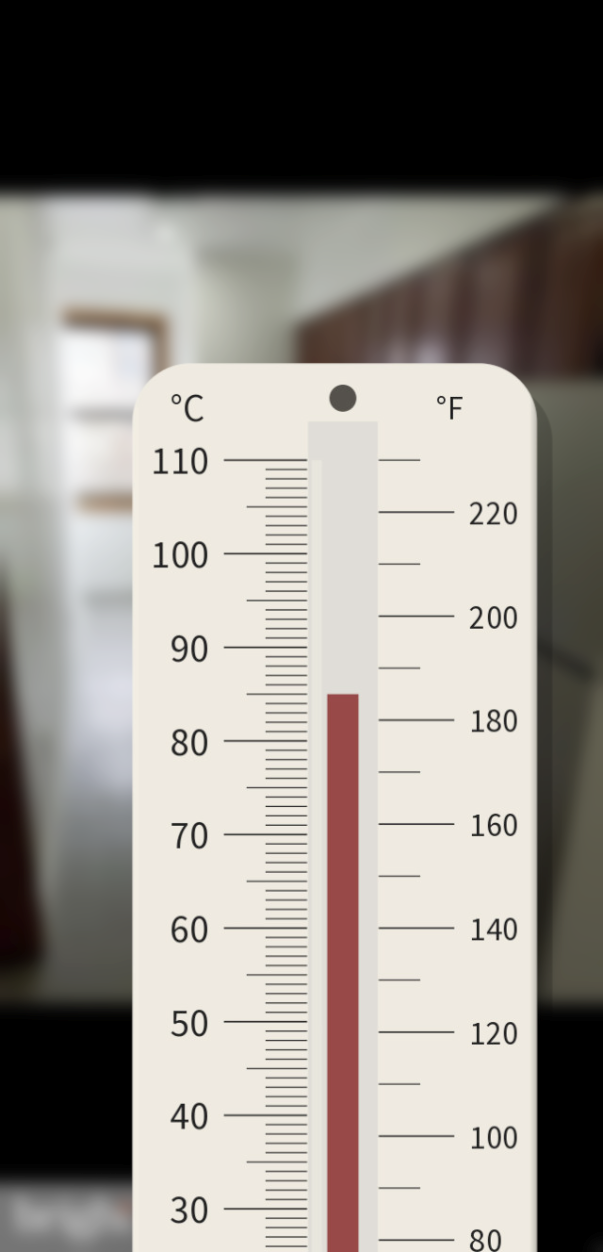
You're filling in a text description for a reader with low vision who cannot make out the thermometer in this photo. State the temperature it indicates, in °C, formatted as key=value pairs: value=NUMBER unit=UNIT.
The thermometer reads value=85 unit=°C
